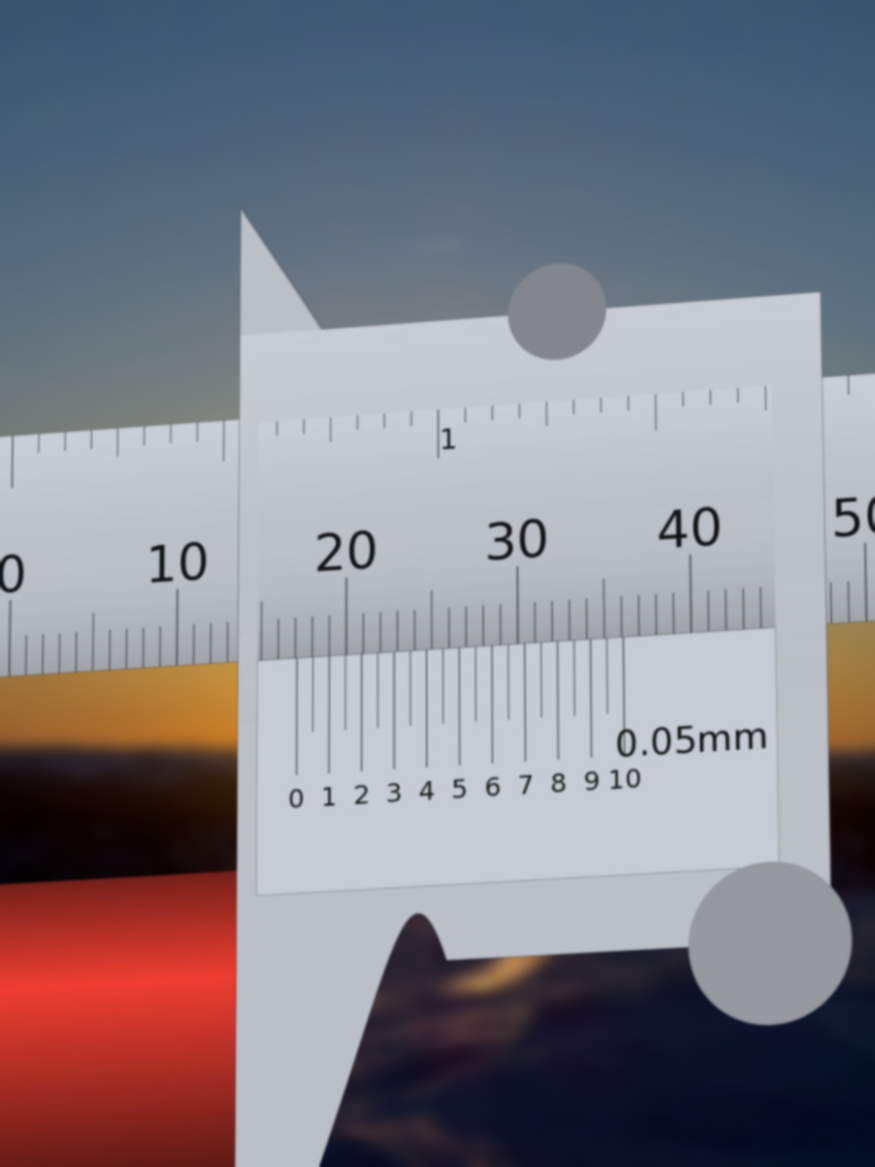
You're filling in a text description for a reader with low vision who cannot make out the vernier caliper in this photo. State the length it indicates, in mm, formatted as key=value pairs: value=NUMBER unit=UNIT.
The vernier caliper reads value=17.1 unit=mm
